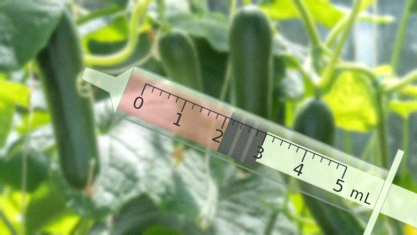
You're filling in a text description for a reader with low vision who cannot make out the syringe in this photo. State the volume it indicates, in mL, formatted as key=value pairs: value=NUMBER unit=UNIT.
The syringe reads value=2.1 unit=mL
